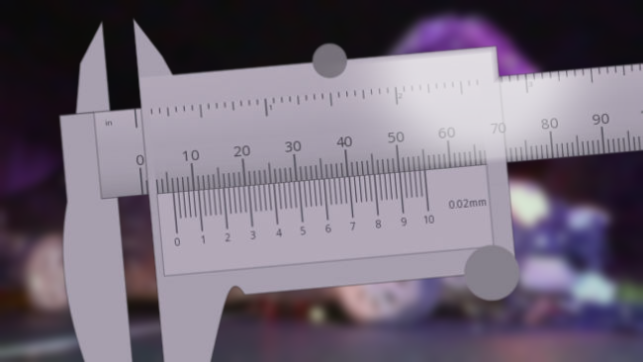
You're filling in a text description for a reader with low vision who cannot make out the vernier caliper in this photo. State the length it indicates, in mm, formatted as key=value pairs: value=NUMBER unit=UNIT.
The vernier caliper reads value=6.0 unit=mm
